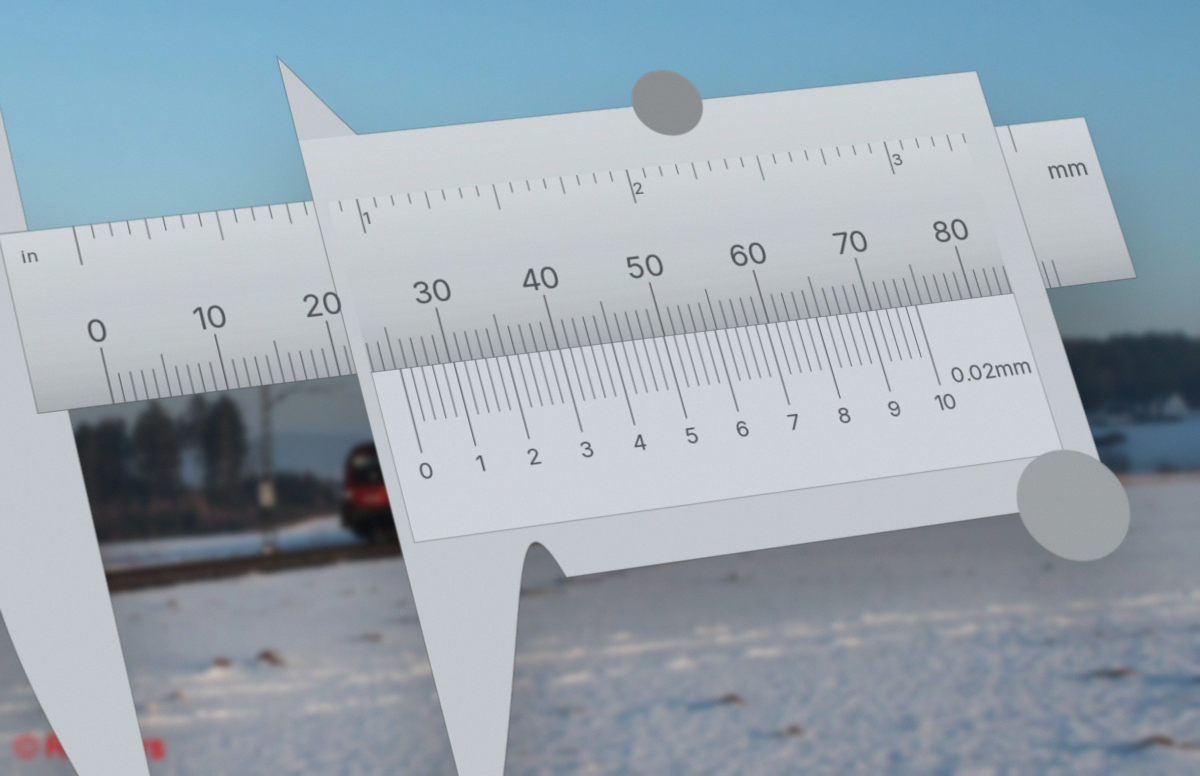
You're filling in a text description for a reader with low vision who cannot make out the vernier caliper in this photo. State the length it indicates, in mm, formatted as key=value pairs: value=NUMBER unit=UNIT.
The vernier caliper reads value=25.4 unit=mm
